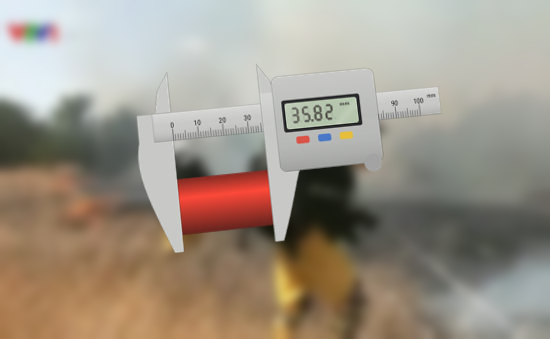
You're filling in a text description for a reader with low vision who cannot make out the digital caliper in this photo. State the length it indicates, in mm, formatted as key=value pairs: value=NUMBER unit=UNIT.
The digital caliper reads value=35.82 unit=mm
